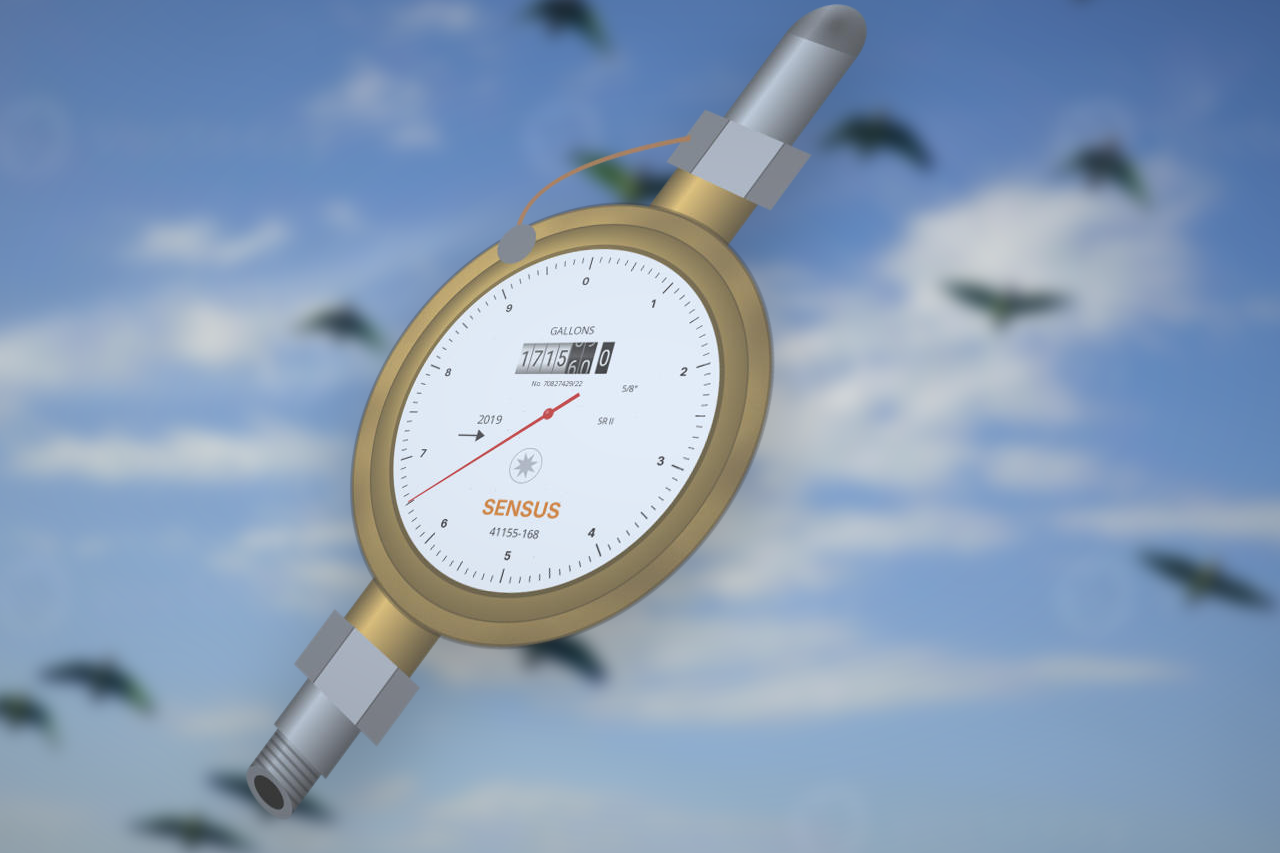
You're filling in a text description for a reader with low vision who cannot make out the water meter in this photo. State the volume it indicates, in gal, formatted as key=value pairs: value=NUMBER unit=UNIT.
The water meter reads value=1715596.5 unit=gal
